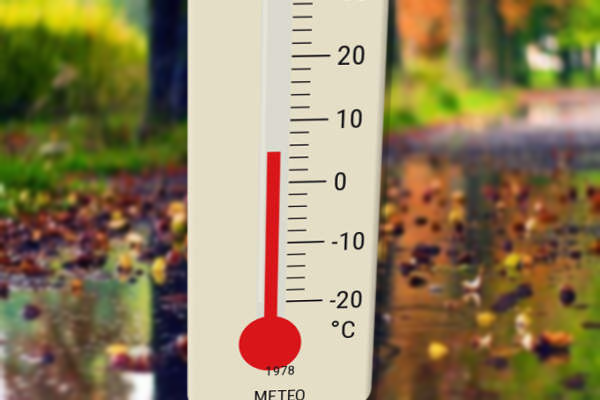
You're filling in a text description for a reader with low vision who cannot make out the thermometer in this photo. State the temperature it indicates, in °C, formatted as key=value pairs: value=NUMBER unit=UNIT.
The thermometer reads value=5 unit=°C
